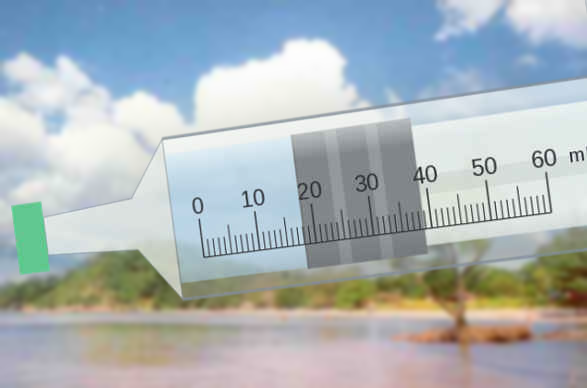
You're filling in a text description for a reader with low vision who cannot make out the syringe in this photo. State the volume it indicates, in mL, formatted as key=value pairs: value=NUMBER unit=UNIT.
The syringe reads value=18 unit=mL
